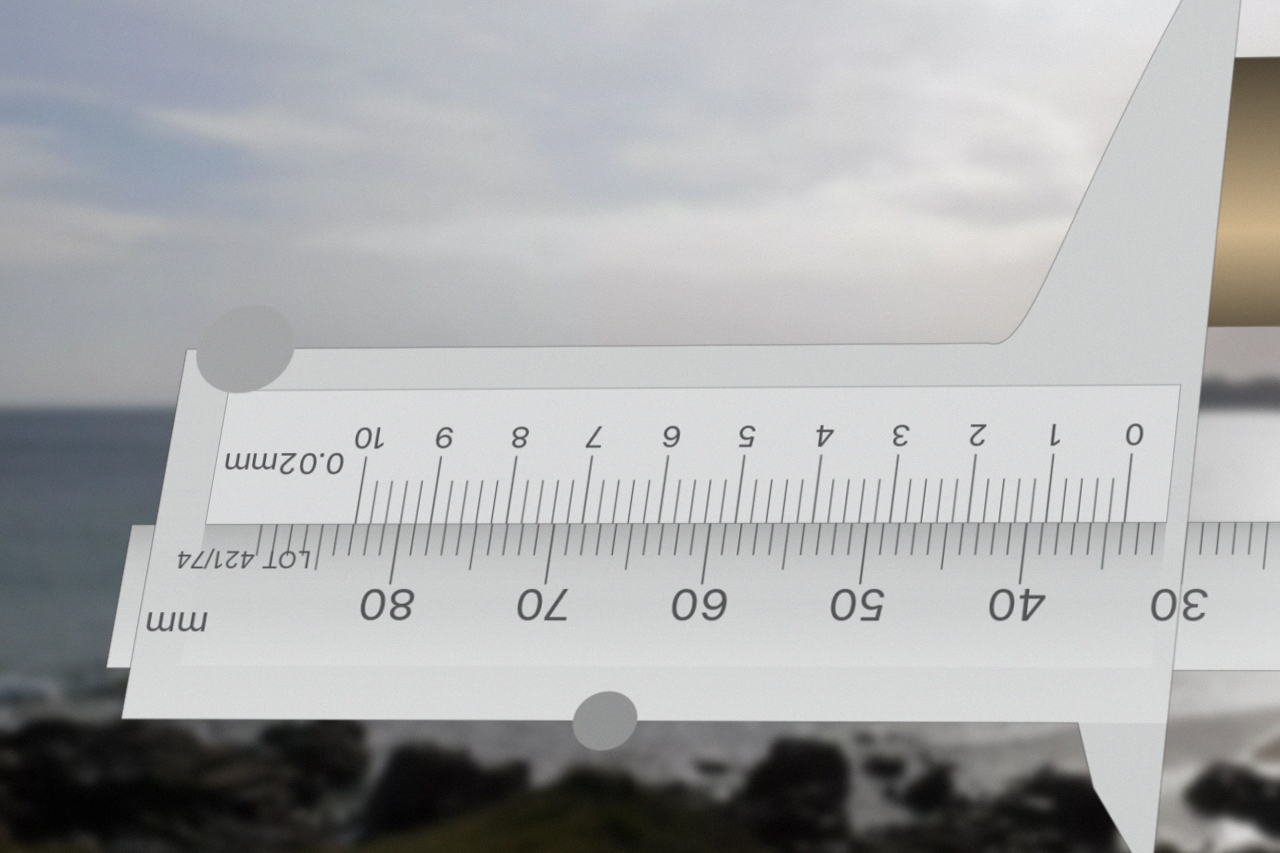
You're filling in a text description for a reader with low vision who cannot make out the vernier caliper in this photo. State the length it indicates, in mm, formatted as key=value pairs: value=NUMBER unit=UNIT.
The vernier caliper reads value=33.9 unit=mm
